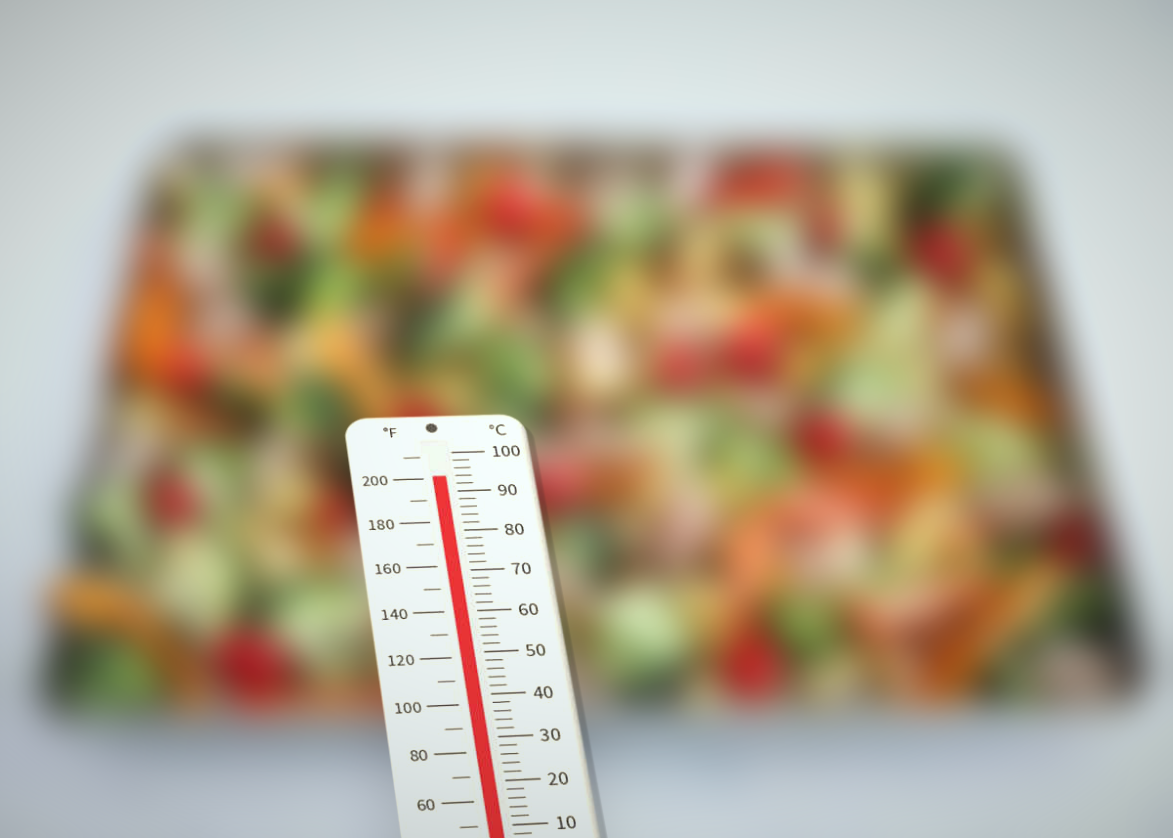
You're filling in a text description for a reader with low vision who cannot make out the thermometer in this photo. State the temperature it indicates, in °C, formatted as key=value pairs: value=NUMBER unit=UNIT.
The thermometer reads value=94 unit=°C
